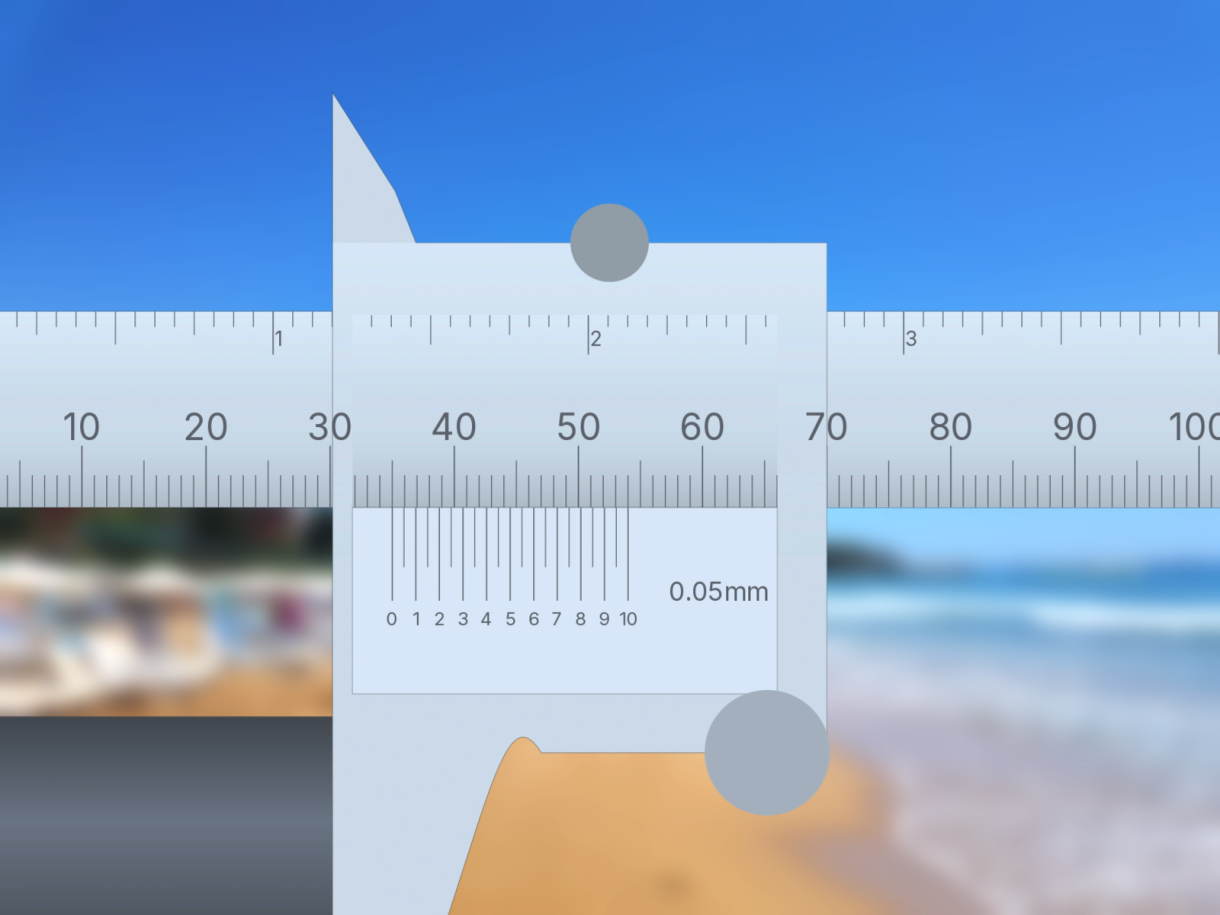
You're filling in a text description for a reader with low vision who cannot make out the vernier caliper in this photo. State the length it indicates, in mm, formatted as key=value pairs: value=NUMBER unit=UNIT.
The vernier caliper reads value=35.0 unit=mm
